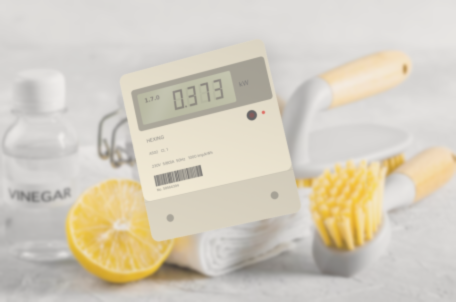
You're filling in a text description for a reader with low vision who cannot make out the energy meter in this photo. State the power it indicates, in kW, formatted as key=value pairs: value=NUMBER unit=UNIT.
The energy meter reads value=0.373 unit=kW
